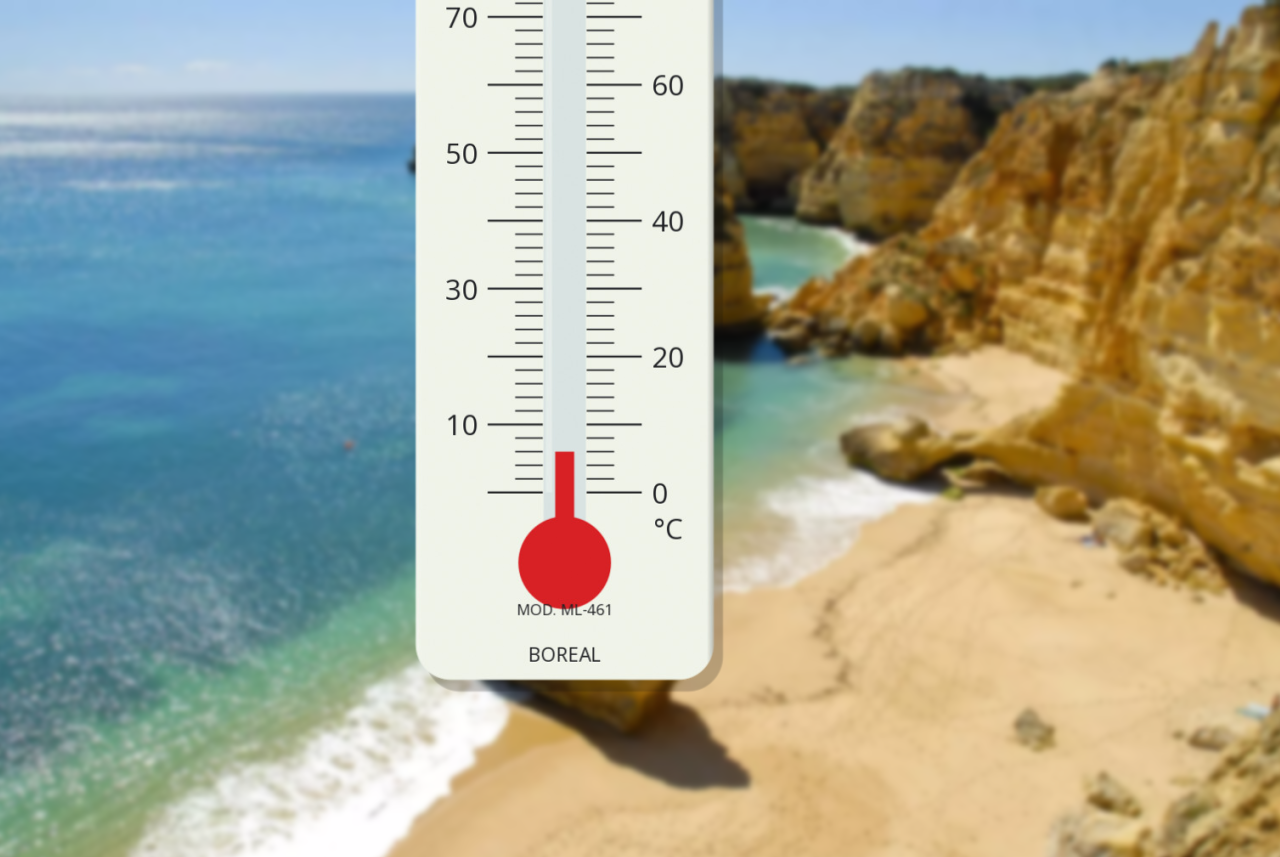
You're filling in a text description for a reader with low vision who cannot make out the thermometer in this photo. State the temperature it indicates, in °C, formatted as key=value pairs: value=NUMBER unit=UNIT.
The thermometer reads value=6 unit=°C
